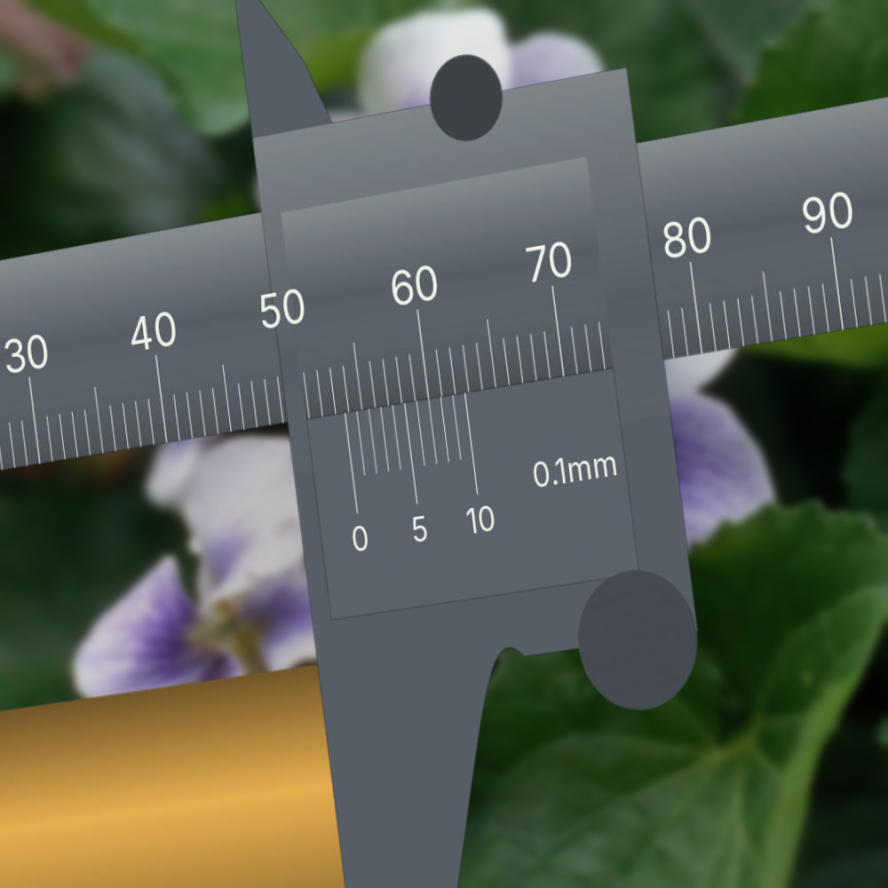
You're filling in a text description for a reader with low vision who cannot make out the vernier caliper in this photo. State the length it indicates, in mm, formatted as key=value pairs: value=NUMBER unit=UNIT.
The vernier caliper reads value=53.7 unit=mm
